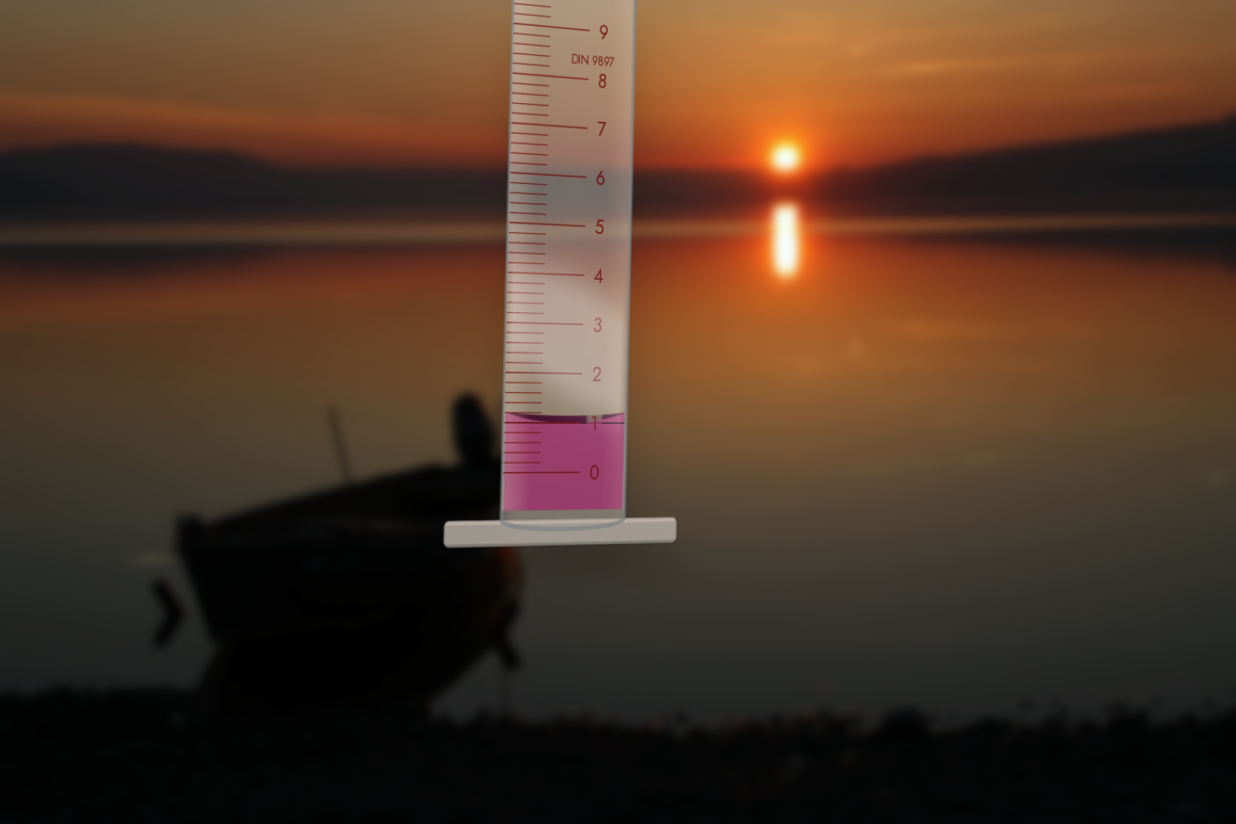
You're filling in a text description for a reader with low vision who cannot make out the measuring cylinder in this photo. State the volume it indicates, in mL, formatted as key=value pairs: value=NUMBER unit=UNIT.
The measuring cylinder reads value=1 unit=mL
